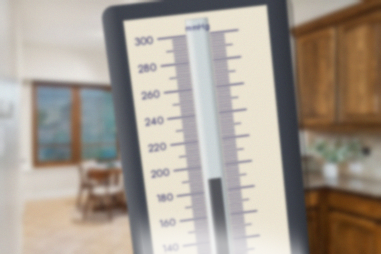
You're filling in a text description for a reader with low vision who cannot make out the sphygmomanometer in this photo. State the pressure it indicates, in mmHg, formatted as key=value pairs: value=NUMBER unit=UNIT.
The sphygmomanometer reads value=190 unit=mmHg
